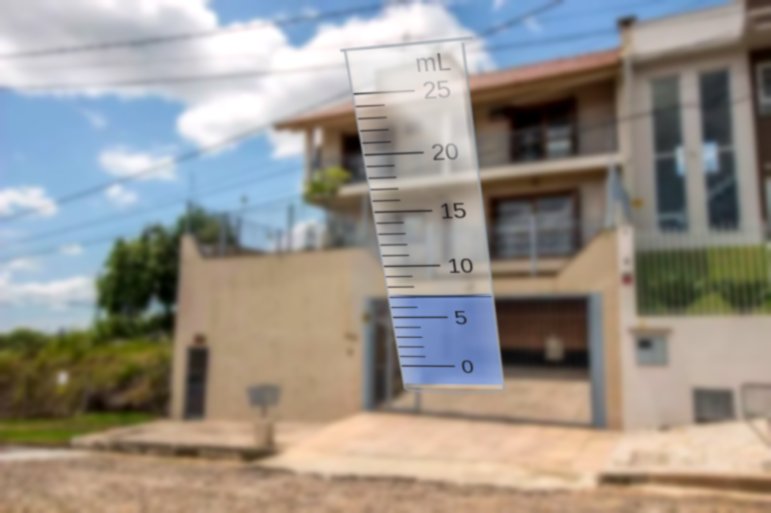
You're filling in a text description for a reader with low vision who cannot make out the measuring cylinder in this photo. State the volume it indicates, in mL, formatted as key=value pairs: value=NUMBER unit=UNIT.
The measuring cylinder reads value=7 unit=mL
